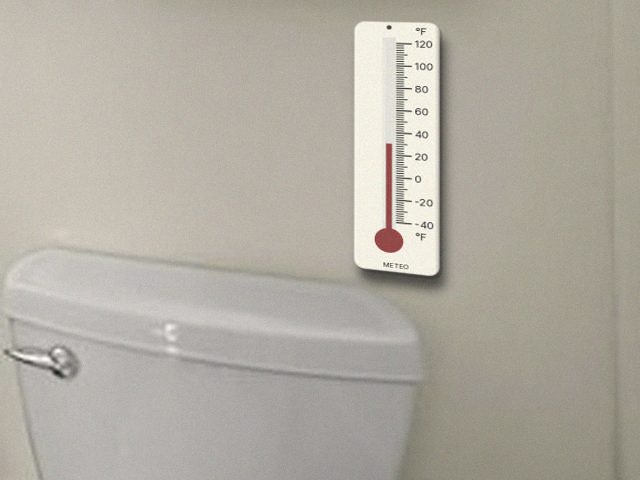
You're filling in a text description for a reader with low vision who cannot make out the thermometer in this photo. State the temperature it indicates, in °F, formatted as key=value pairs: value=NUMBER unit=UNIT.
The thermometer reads value=30 unit=°F
